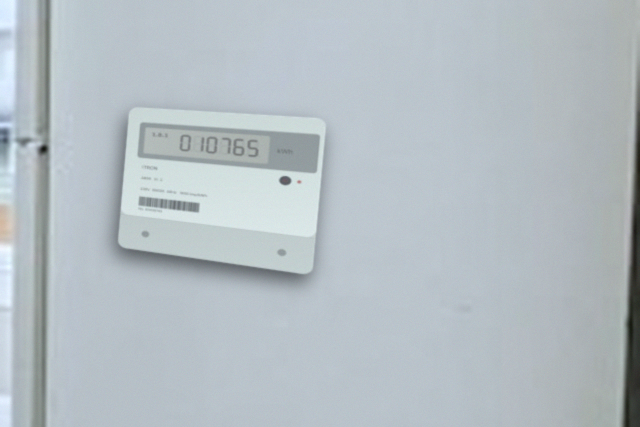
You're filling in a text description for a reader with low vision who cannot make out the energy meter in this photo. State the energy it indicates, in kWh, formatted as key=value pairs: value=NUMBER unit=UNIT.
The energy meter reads value=10765 unit=kWh
